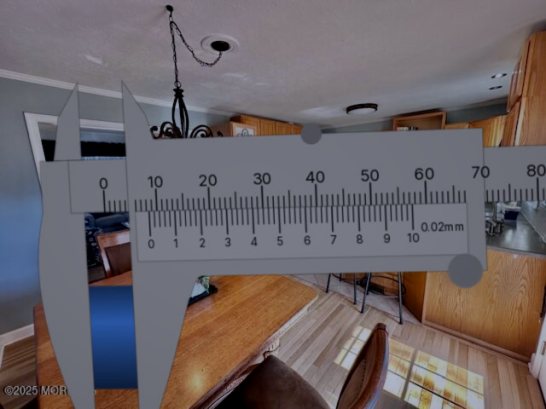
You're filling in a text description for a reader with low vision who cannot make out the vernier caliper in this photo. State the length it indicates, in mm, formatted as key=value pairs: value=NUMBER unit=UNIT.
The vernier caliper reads value=8.5 unit=mm
